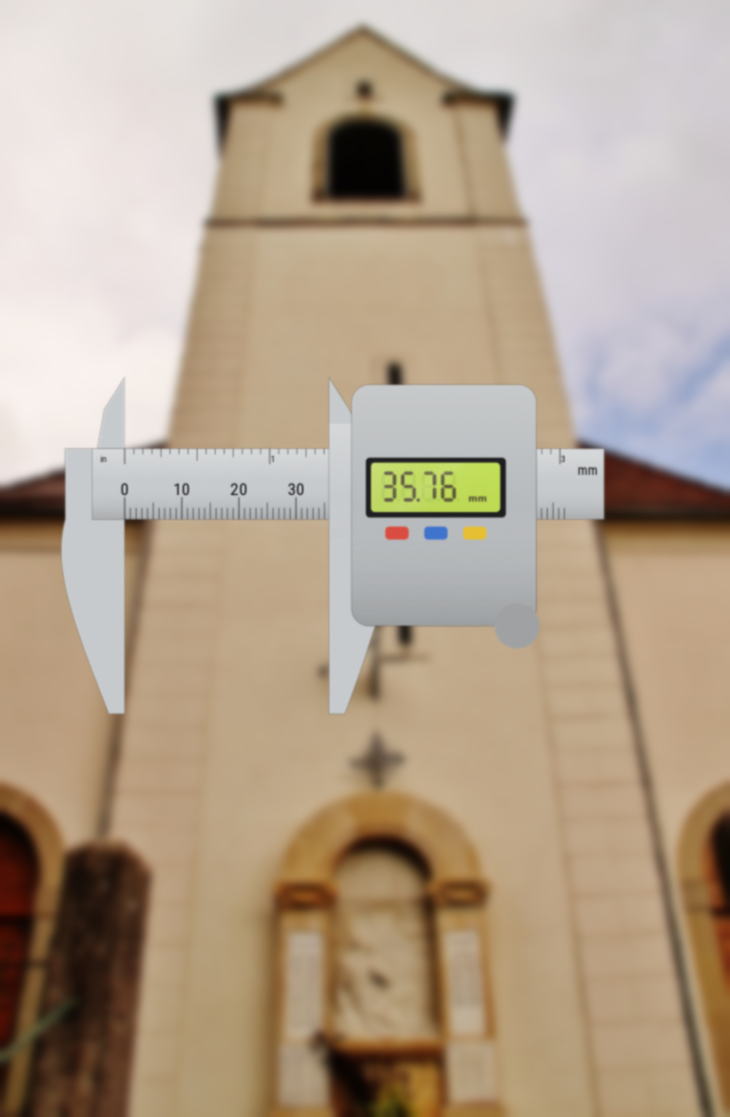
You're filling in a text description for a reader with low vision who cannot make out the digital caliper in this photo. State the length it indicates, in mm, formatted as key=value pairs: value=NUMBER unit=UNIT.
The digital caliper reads value=35.76 unit=mm
